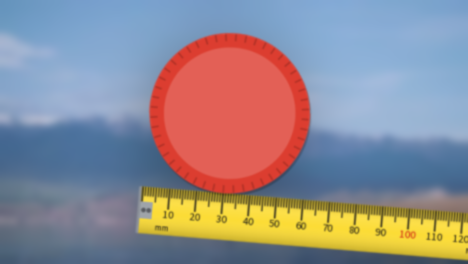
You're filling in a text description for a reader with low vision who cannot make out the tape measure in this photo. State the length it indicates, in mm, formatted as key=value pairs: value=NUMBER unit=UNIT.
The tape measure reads value=60 unit=mm
